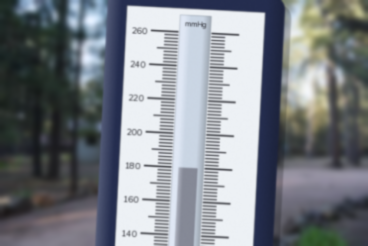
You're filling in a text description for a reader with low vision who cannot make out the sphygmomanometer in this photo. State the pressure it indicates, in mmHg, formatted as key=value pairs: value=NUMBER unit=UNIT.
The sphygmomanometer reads value=180 unit=mmHg
